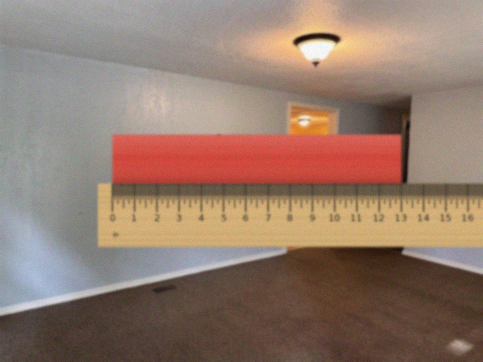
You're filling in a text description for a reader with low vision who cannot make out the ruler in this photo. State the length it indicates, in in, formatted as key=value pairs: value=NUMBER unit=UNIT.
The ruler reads value=13 unit=in
